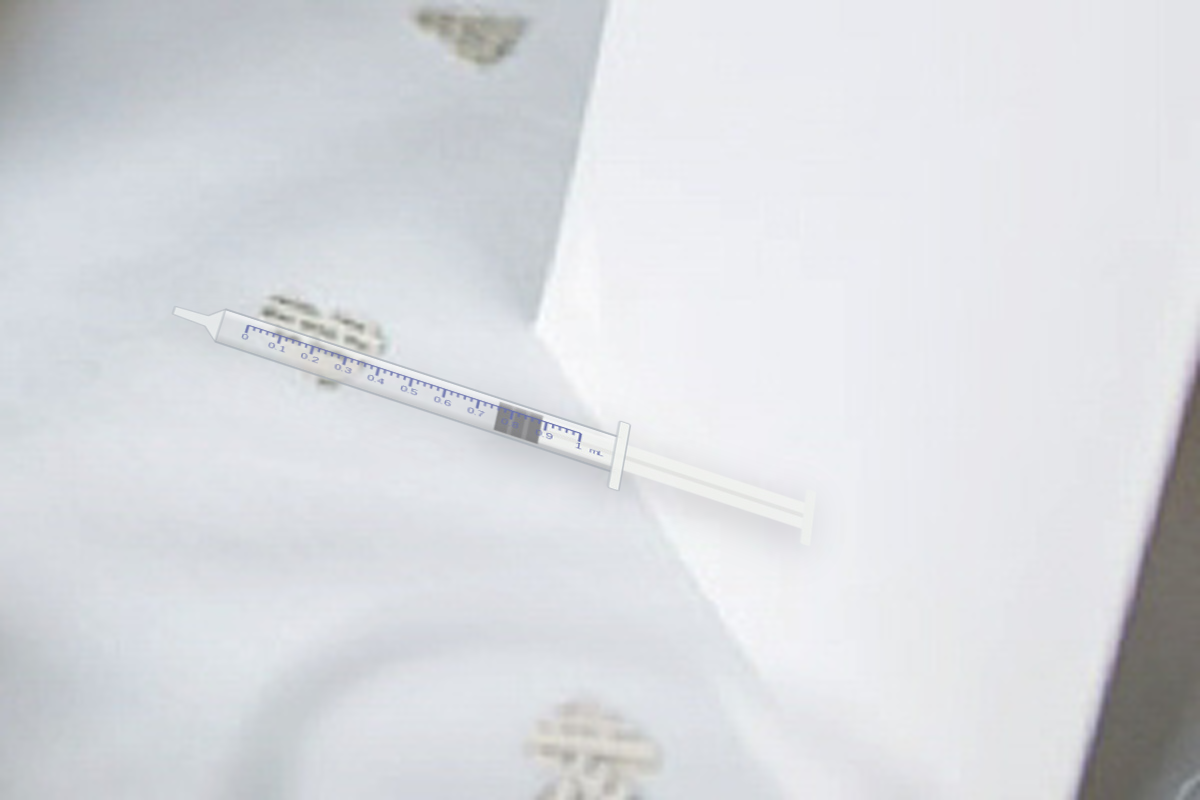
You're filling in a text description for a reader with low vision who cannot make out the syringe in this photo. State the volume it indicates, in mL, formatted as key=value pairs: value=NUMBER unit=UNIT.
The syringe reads value=0.76 unit=mL
